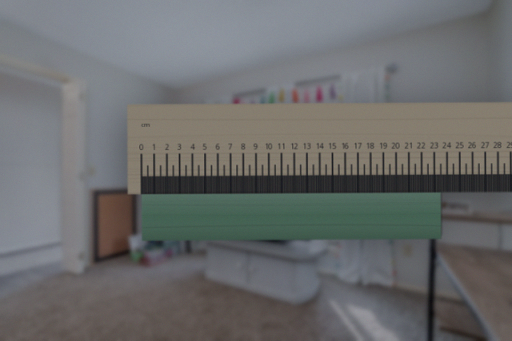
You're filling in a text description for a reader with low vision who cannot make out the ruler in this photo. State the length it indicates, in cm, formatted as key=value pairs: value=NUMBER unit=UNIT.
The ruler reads value=23.5 unit=cm
